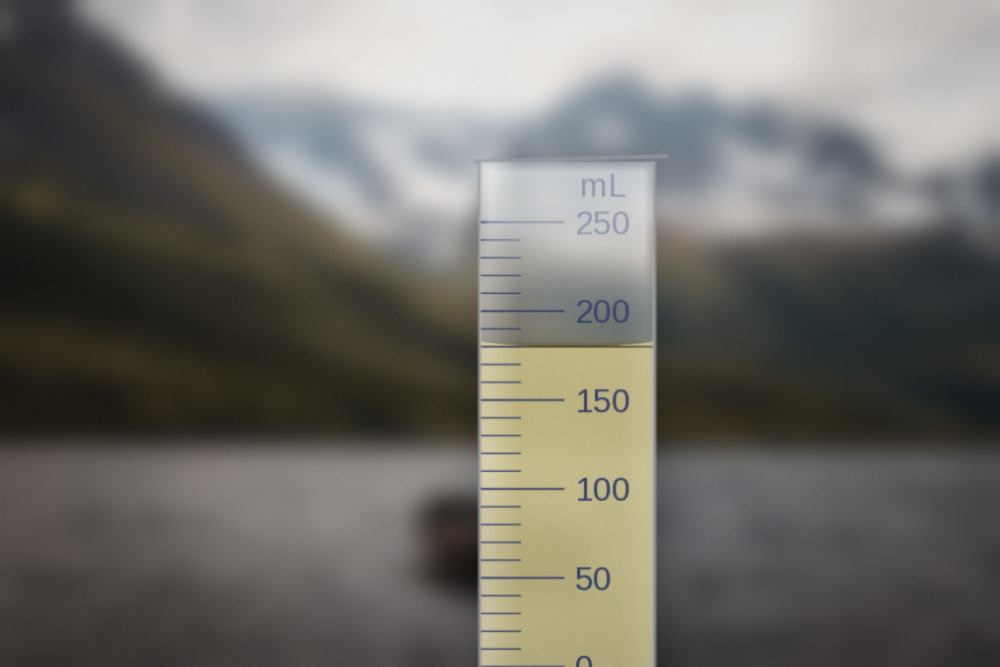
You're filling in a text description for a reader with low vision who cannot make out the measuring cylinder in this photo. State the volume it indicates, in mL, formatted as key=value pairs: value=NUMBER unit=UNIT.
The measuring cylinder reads value=180 unit=mL
